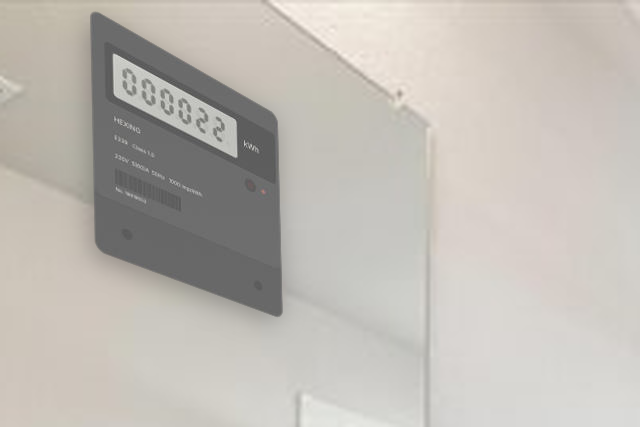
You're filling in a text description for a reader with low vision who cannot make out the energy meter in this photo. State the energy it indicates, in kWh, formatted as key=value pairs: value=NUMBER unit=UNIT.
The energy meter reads value=22 unit=kWh
